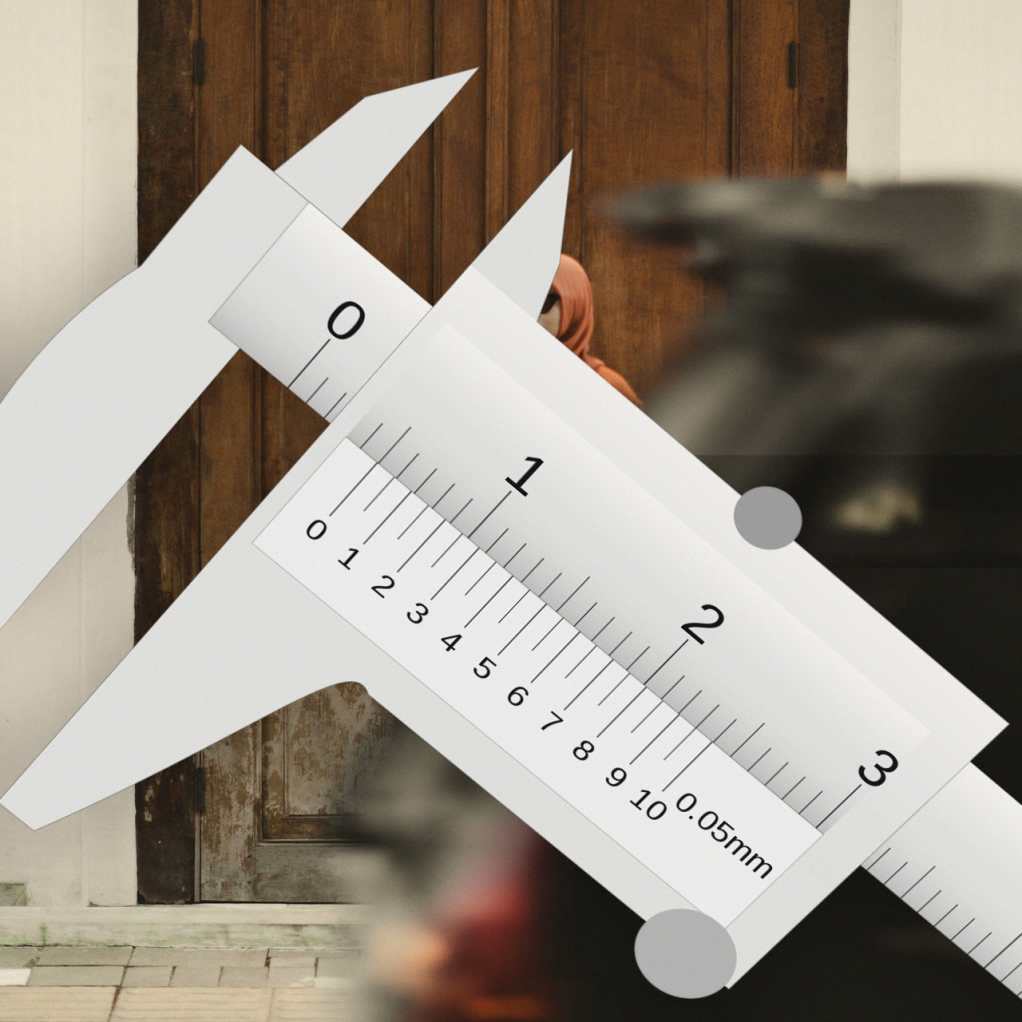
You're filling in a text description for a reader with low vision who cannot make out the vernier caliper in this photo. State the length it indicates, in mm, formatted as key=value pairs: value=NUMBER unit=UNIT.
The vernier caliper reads value=4.95 unit=mm
